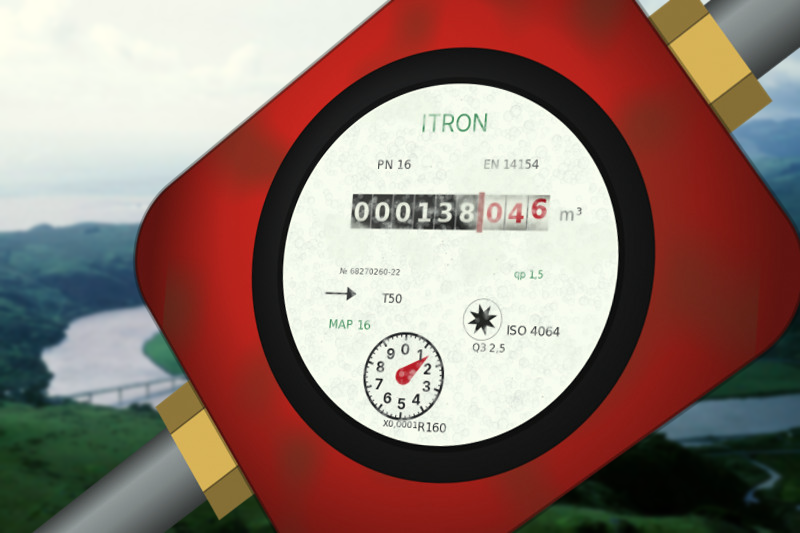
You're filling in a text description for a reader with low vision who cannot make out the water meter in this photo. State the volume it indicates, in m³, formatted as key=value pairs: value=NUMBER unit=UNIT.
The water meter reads value=138.0461 unit=m³
